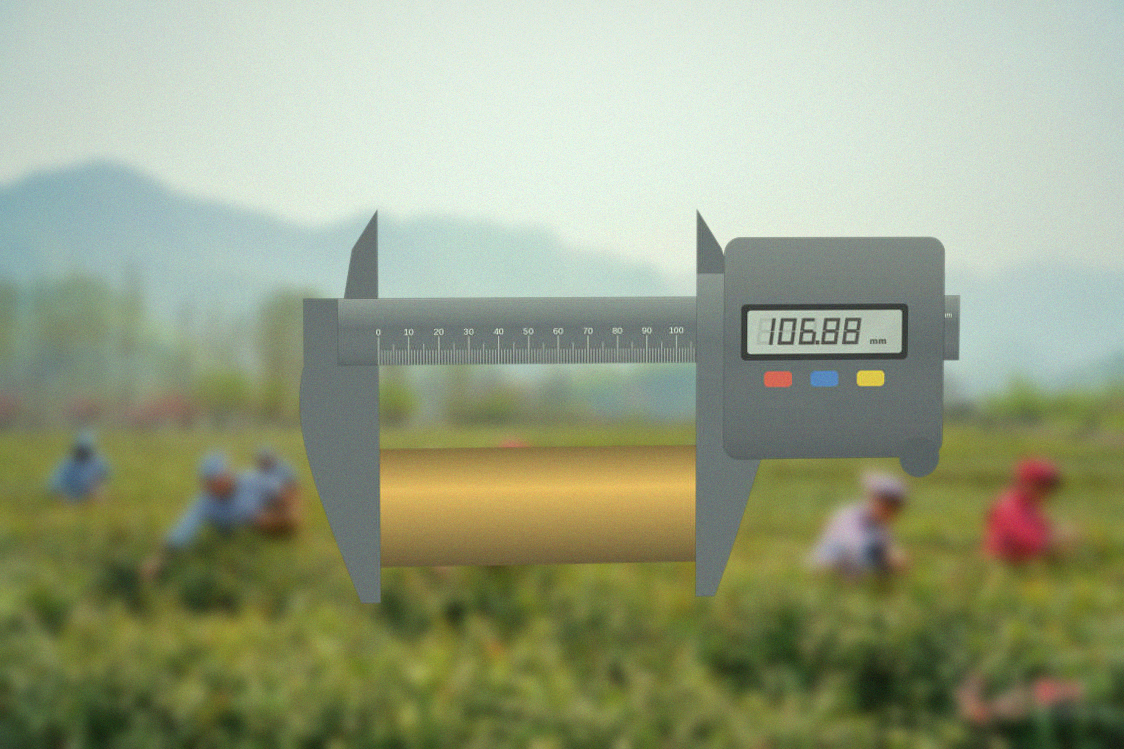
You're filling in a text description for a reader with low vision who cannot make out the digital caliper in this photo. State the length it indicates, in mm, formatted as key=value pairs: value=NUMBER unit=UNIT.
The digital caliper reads value=106.88 unit=mm
